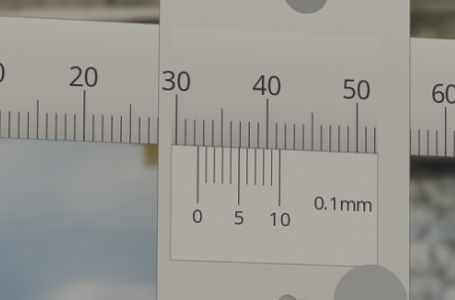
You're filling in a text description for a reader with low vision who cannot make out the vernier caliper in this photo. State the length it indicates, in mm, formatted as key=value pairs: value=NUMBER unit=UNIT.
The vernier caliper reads value=32.4 unit=mm
